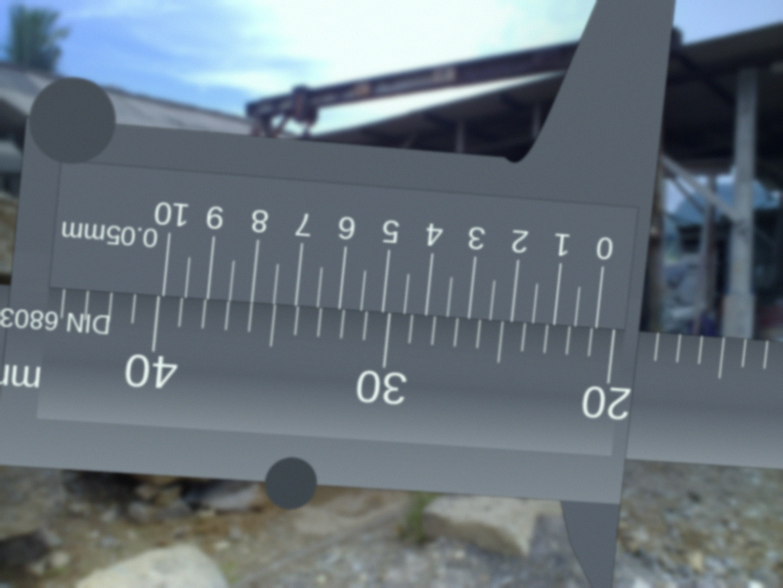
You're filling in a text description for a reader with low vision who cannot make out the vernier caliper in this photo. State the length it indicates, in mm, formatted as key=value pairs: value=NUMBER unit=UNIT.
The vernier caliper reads value=20.8 unit=mm
